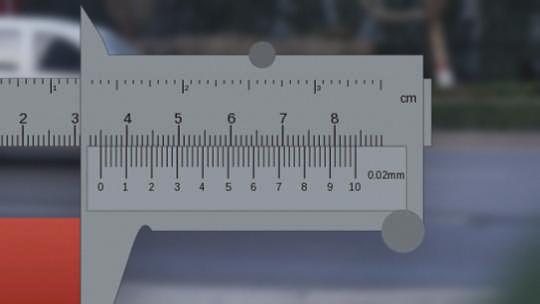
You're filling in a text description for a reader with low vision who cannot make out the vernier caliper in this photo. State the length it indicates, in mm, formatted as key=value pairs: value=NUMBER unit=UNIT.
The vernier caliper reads value=35.0 unit=mm
